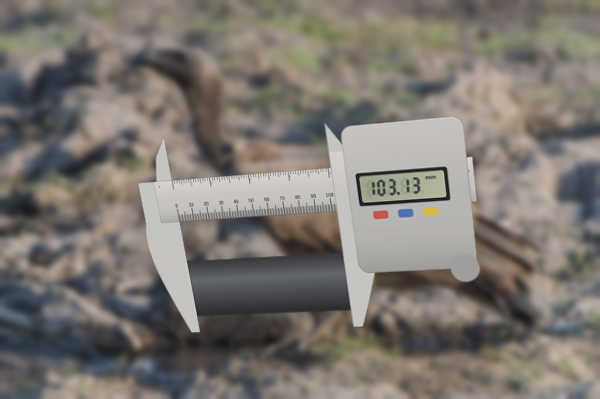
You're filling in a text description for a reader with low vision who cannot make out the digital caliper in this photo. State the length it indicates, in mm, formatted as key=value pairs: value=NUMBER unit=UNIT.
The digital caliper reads value=103.13 unit=mm
